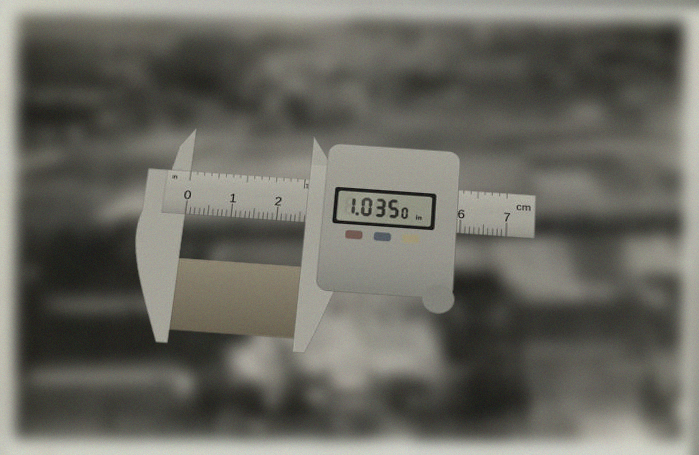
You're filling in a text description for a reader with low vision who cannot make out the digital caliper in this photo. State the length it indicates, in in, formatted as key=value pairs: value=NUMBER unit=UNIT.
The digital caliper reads value=1.0350 unit=in
